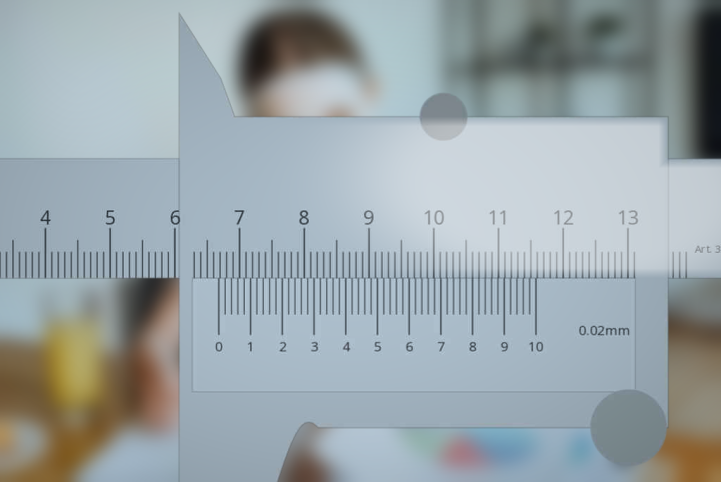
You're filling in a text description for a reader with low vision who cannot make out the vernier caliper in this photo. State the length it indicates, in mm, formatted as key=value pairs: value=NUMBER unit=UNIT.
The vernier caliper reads value=66.8 unit=mm
